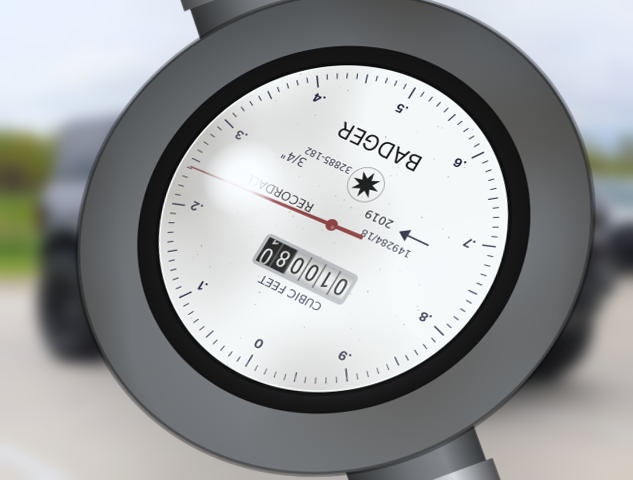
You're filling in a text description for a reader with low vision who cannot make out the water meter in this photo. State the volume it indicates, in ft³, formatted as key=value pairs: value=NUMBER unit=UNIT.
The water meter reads value=10080.24 unit=ft³
